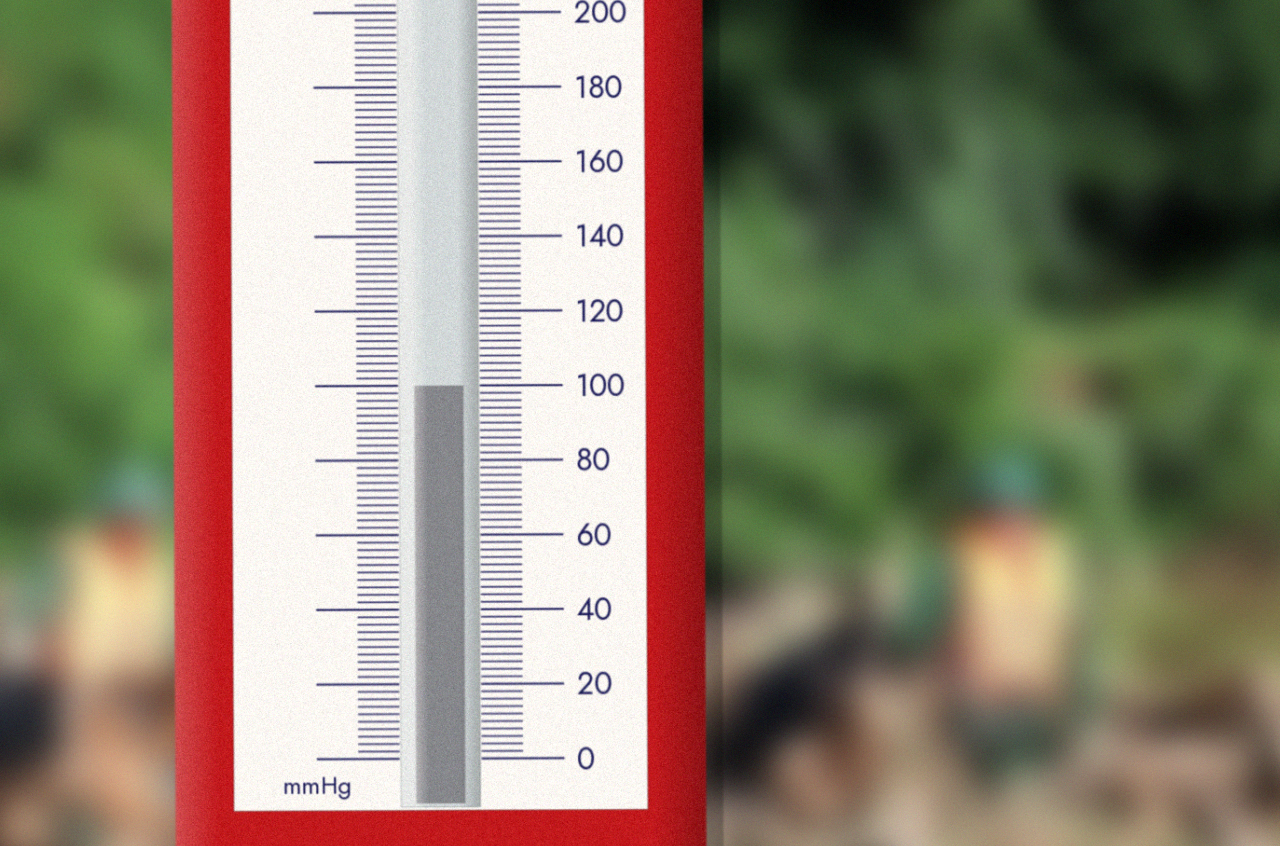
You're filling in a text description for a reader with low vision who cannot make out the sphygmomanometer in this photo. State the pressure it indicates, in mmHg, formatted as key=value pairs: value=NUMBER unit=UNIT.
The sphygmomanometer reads value=100 unit=mmHg
